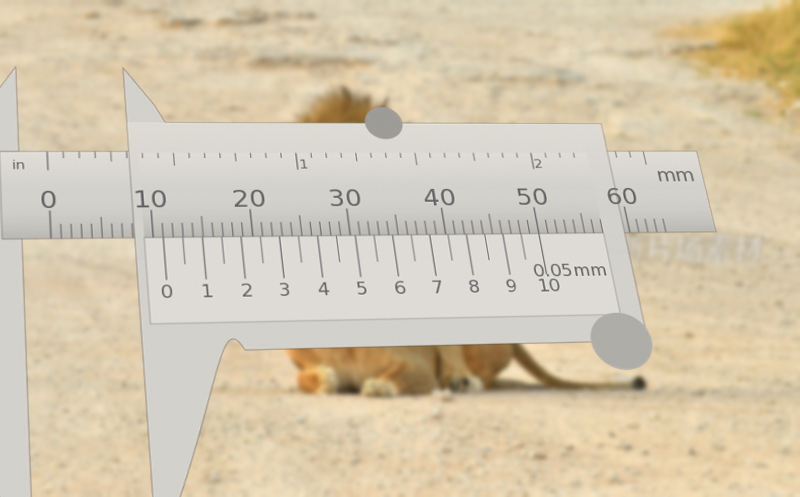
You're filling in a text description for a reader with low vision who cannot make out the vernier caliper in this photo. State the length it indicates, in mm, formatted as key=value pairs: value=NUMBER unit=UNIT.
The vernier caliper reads value=11.0 unit=mm
